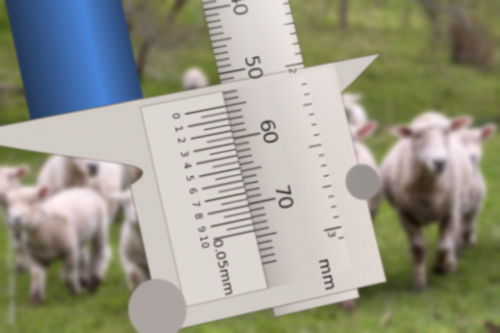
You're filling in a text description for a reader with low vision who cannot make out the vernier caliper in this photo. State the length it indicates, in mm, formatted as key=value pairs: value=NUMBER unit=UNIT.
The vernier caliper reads value=55.0 unit=mm
